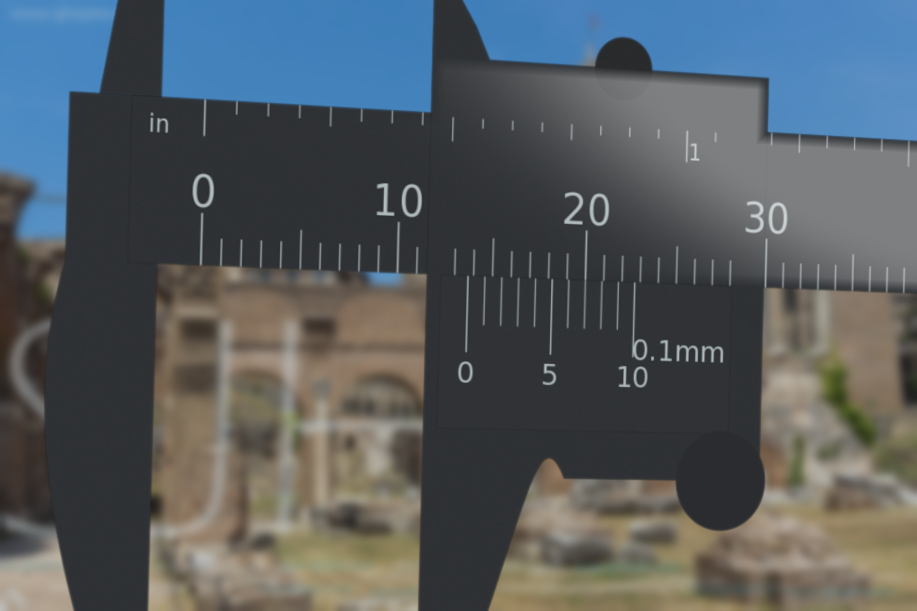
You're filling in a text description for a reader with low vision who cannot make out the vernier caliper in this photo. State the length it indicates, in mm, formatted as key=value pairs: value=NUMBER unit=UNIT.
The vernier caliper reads value=13.7 unit=mm
